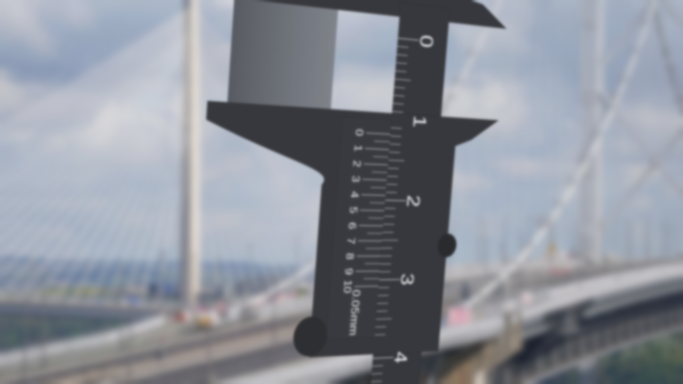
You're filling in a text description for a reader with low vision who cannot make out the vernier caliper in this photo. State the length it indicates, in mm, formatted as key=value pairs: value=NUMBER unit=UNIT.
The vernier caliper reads value=11.8 unit=mm
